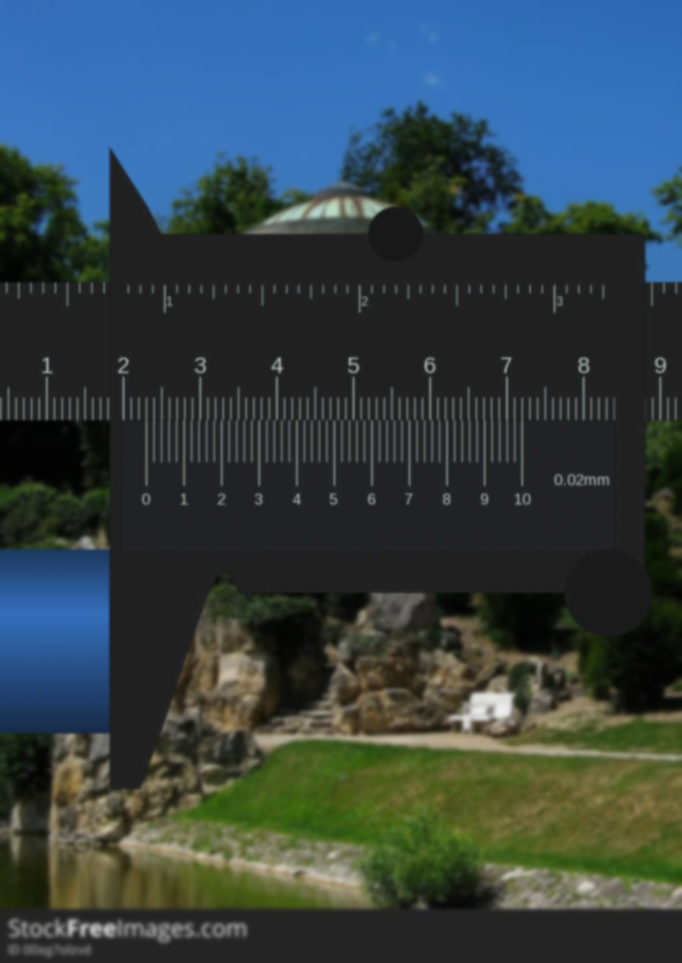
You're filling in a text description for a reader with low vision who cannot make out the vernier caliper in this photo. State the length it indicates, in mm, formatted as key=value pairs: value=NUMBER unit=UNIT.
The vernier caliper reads value=23.0 unit=mm
